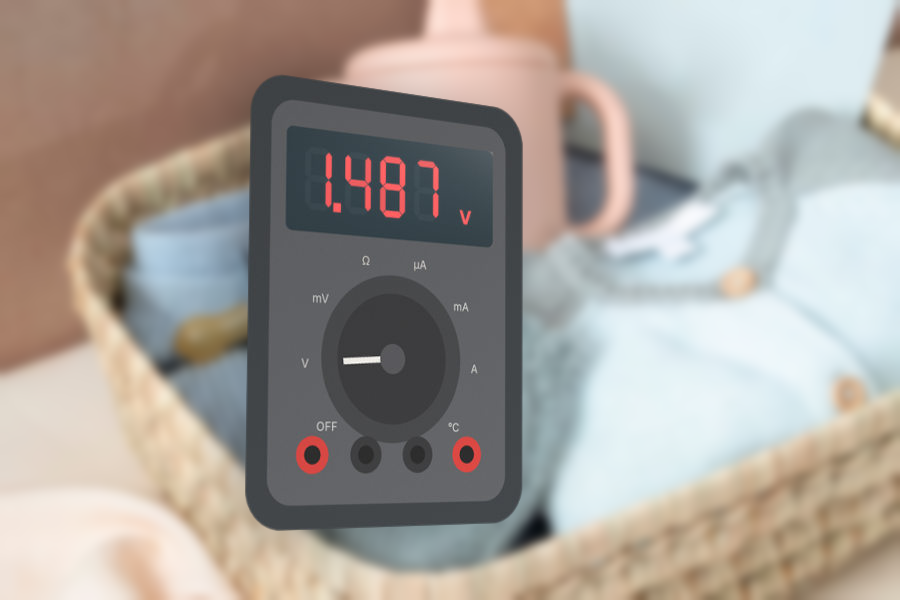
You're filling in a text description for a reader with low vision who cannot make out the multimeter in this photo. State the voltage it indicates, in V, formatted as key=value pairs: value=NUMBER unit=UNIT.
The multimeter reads value=1.487 unit=V
